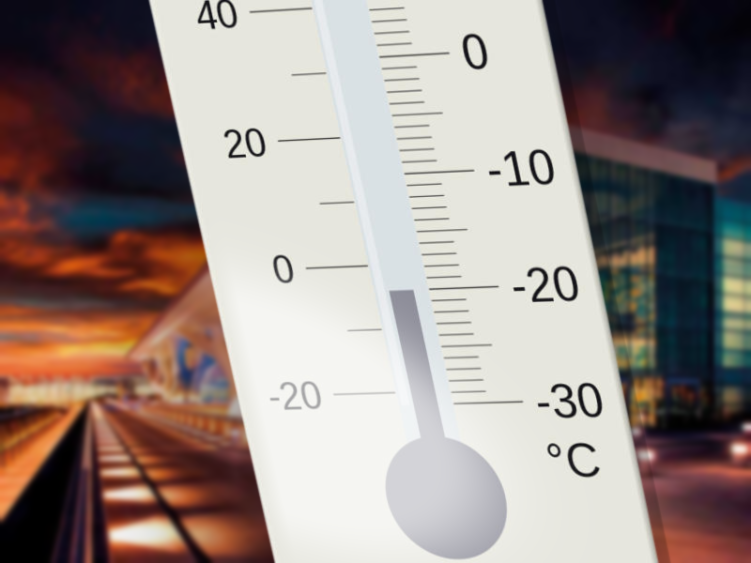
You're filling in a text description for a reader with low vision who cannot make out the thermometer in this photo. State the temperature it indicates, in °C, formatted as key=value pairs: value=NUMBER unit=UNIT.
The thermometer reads value=-20 unit=°C
